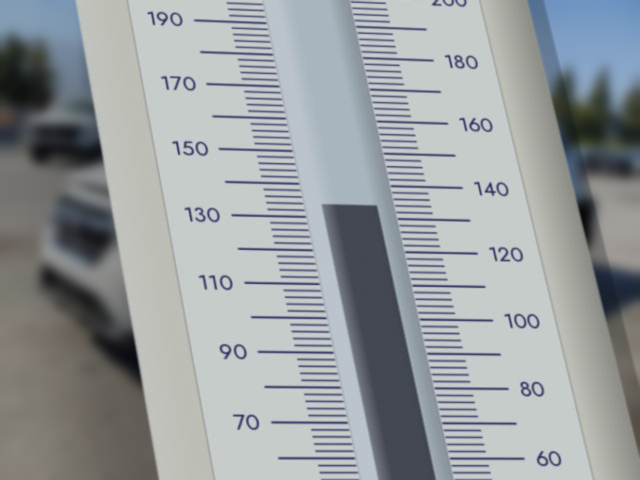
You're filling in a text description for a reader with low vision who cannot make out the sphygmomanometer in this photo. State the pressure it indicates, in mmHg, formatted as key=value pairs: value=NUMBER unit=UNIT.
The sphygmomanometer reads value=134 unit=mmHg
